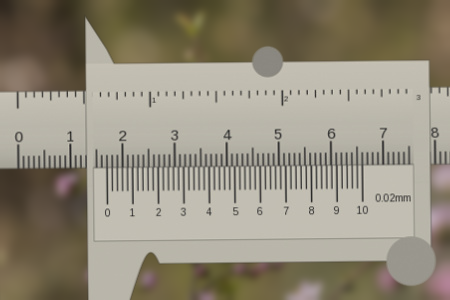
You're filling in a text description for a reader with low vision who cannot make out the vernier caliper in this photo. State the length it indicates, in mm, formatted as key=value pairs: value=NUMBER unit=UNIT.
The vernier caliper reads value=17.0 unit=mm
